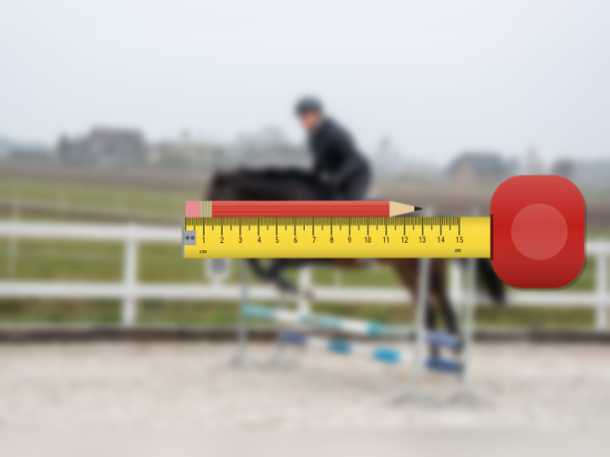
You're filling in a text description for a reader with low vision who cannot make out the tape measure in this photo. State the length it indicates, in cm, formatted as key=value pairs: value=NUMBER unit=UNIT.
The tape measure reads value=13 unit=cm
